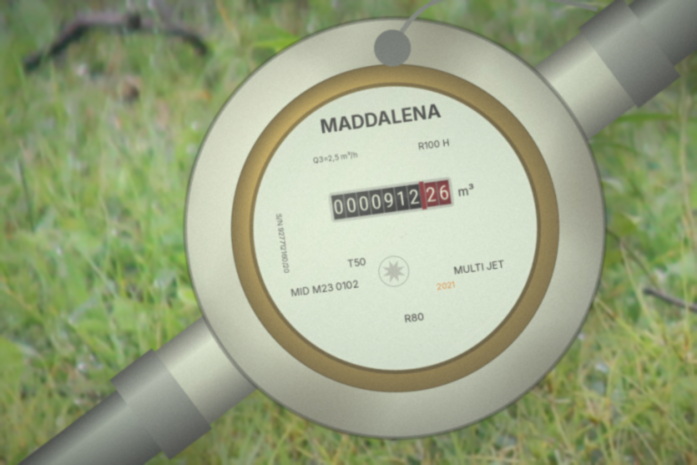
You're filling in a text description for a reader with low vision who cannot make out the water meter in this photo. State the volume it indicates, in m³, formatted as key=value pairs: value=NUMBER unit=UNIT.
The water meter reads value=912.26 unit=m³
